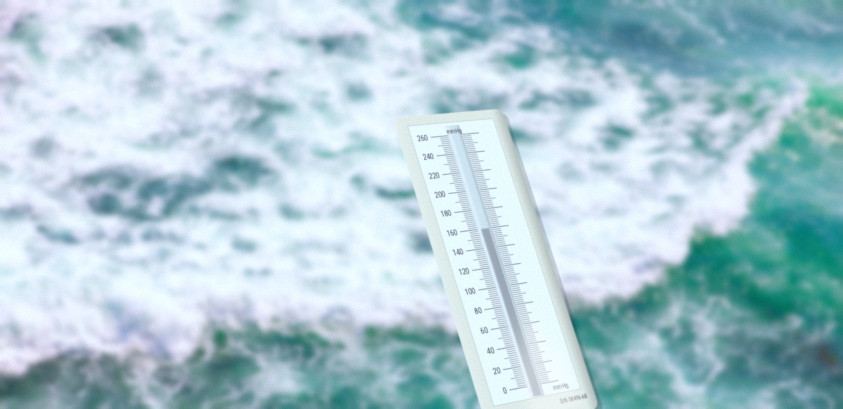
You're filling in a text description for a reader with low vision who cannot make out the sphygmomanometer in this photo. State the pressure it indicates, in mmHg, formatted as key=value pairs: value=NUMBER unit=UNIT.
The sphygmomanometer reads value=160 unit=mmHg
